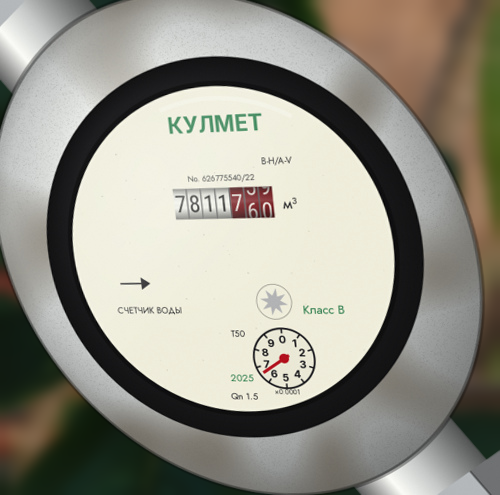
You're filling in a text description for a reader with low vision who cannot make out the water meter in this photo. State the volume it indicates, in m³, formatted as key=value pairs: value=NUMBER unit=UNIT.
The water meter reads value=7811.7596 unit=m³
